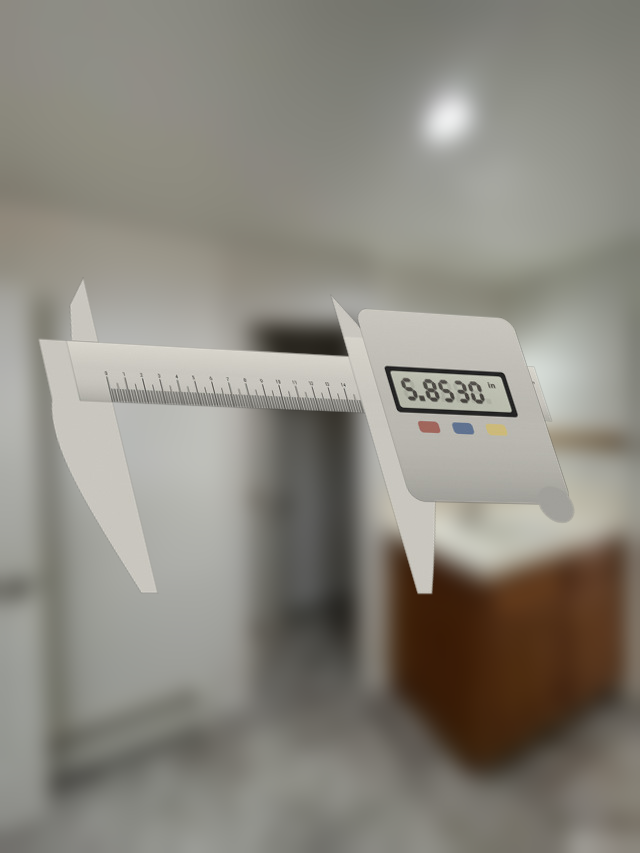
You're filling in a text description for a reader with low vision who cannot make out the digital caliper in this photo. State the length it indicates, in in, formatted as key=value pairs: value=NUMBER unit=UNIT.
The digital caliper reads value=5.8530 unit=in
